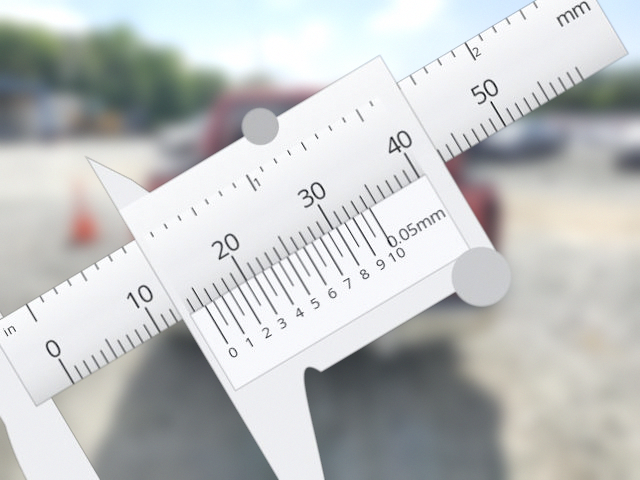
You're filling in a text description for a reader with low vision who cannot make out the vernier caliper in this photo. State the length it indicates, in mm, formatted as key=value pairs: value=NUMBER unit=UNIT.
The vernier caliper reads value=15.2 unit=mm
